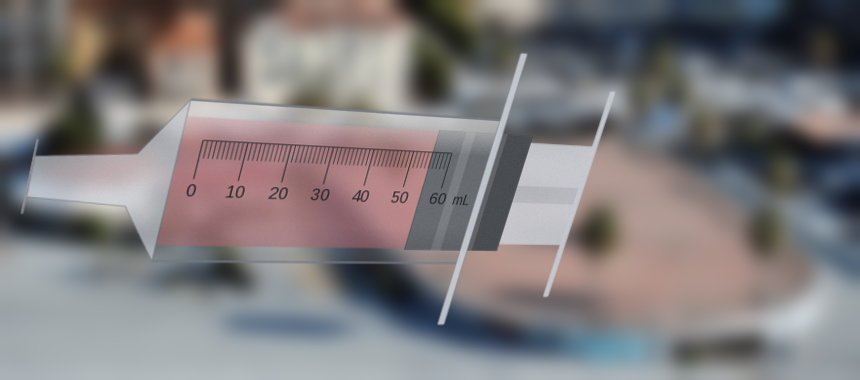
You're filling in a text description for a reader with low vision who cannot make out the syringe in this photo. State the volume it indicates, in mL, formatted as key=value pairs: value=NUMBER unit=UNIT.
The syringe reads value=55 unit=mL
